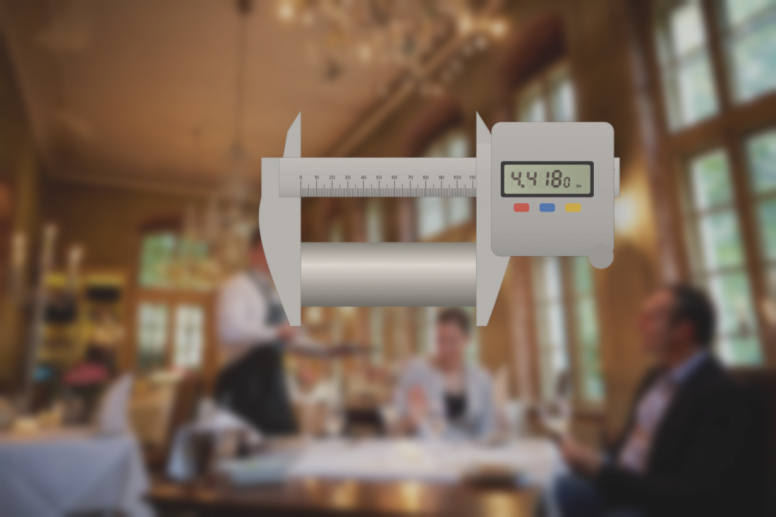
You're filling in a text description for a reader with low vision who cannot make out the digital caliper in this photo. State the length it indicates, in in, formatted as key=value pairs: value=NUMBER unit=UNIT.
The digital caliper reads value=4.4180 unit=in
